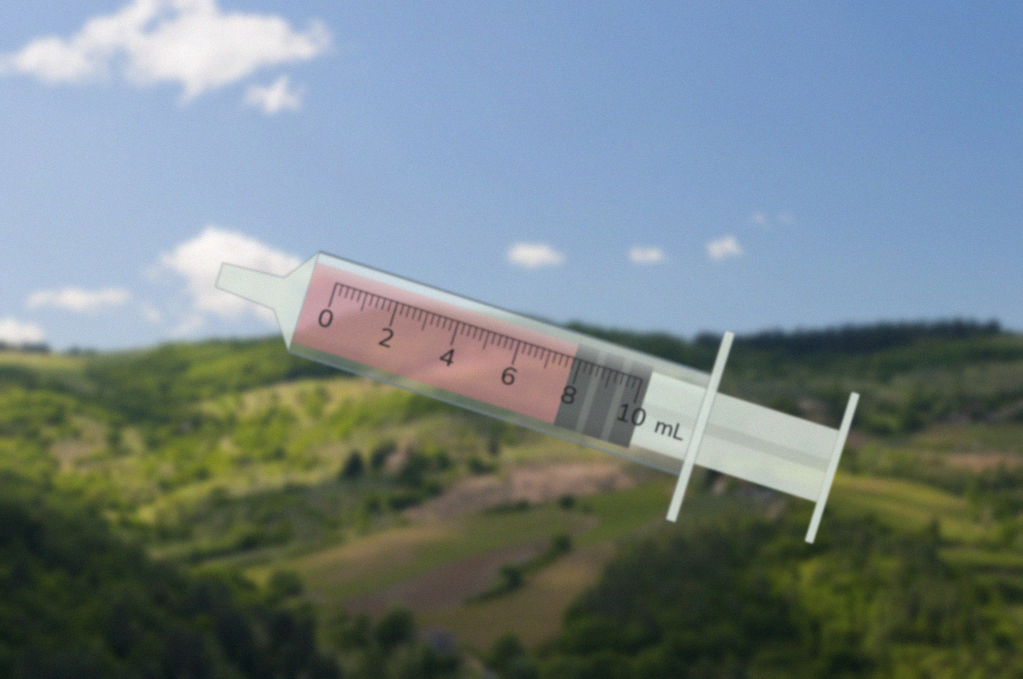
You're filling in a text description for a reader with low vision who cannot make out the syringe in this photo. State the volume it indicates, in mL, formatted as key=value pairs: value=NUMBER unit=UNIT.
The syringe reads value=7.8 unit=mL
